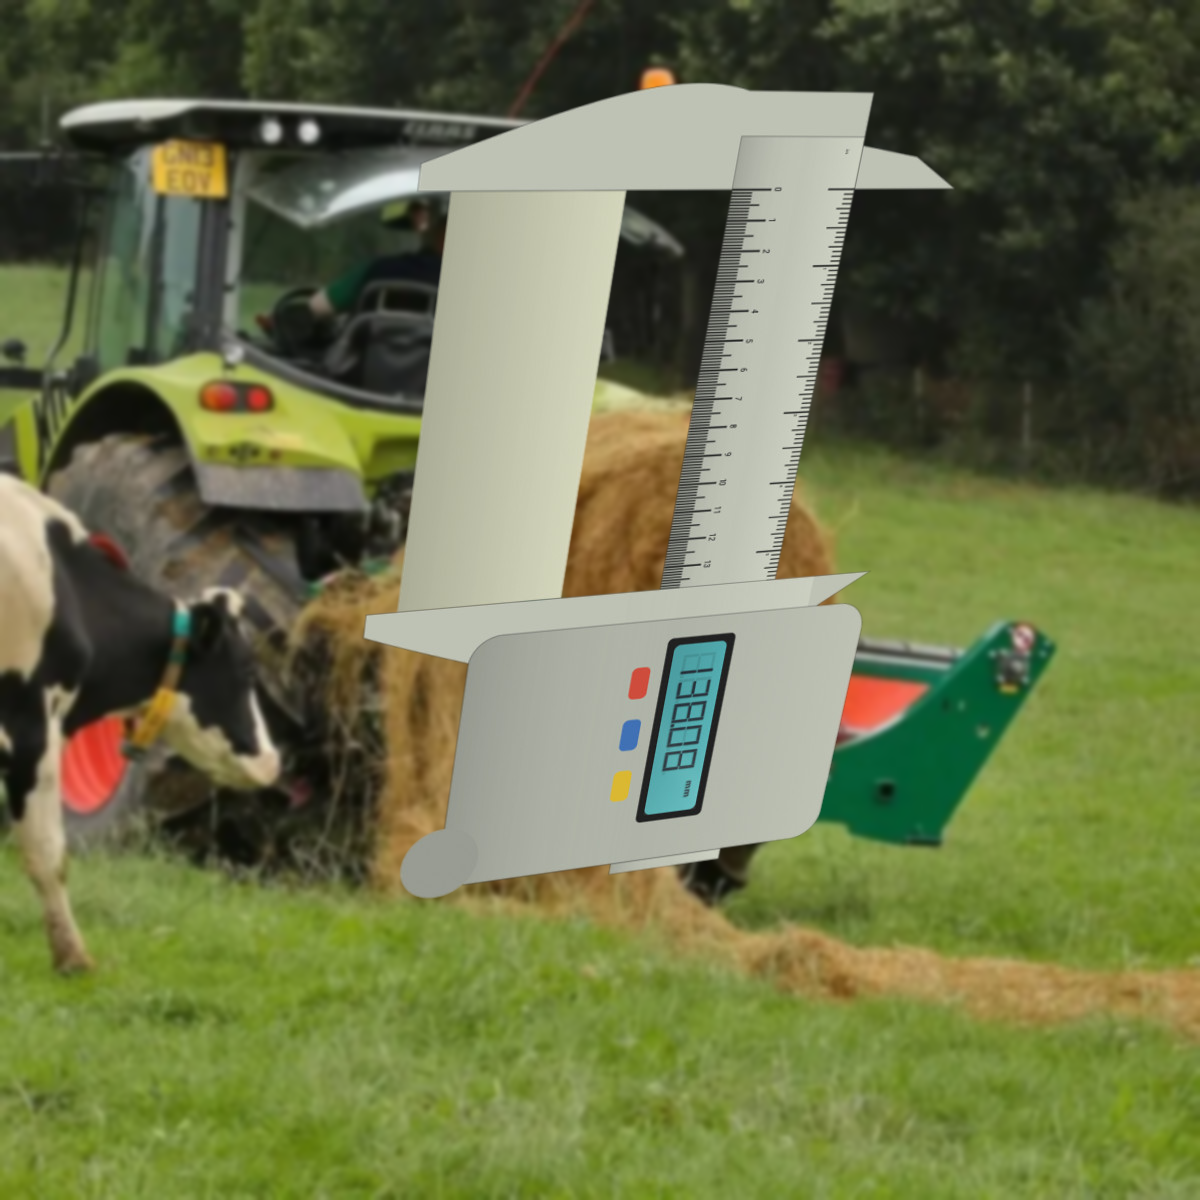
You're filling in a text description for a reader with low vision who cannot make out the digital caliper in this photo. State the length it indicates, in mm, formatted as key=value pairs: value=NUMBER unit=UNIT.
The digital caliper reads value=138.08 unit=mm
